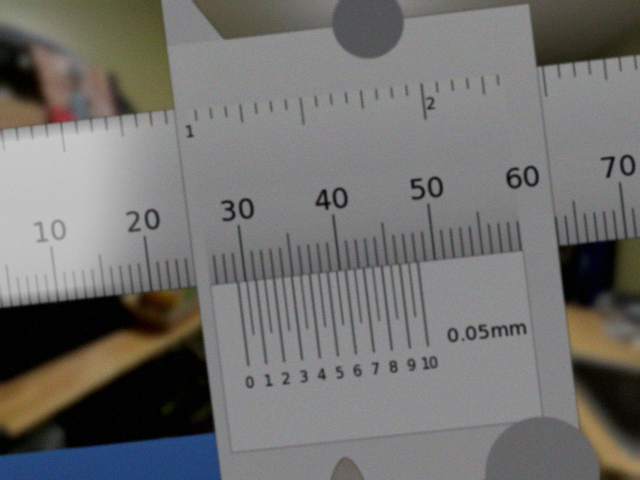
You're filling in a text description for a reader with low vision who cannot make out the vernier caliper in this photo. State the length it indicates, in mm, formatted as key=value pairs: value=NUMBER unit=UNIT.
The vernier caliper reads value=29.2 unit=mm
